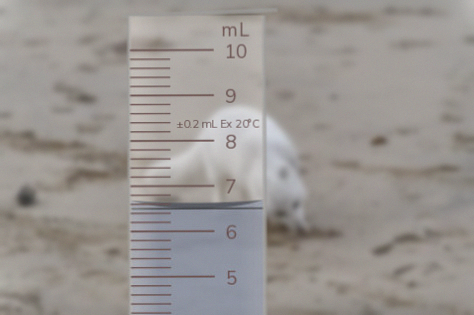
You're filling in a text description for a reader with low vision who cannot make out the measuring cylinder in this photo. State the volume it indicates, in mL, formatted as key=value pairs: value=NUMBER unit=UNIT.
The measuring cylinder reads value=6.5 unit=mL
